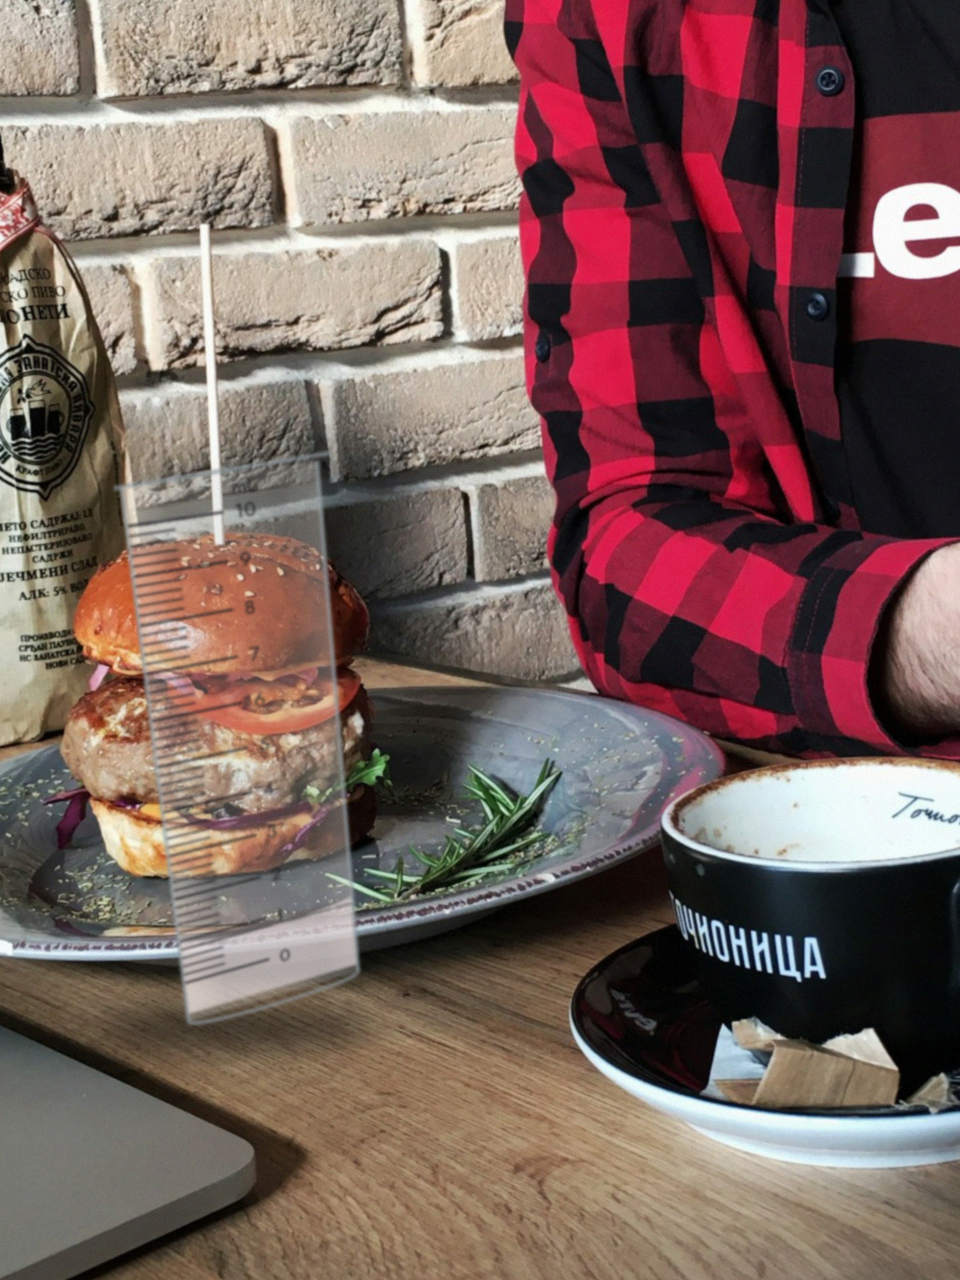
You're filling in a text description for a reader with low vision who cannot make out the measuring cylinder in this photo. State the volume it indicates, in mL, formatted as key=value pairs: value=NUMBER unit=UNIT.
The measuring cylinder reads value=0.8 unit=mL
